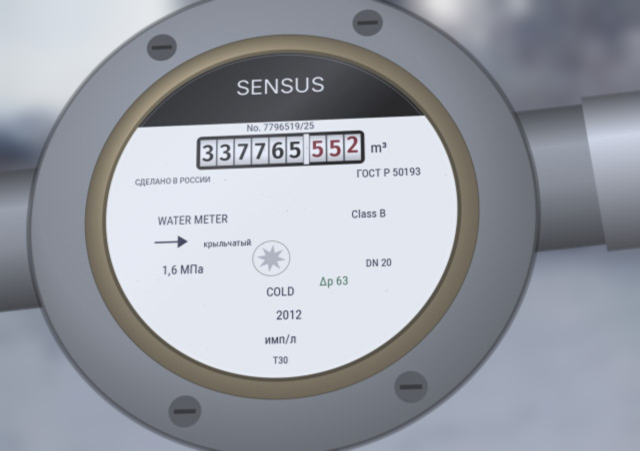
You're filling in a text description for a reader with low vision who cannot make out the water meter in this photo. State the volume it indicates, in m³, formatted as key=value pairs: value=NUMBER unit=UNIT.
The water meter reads value=337765.552 unit=m³
